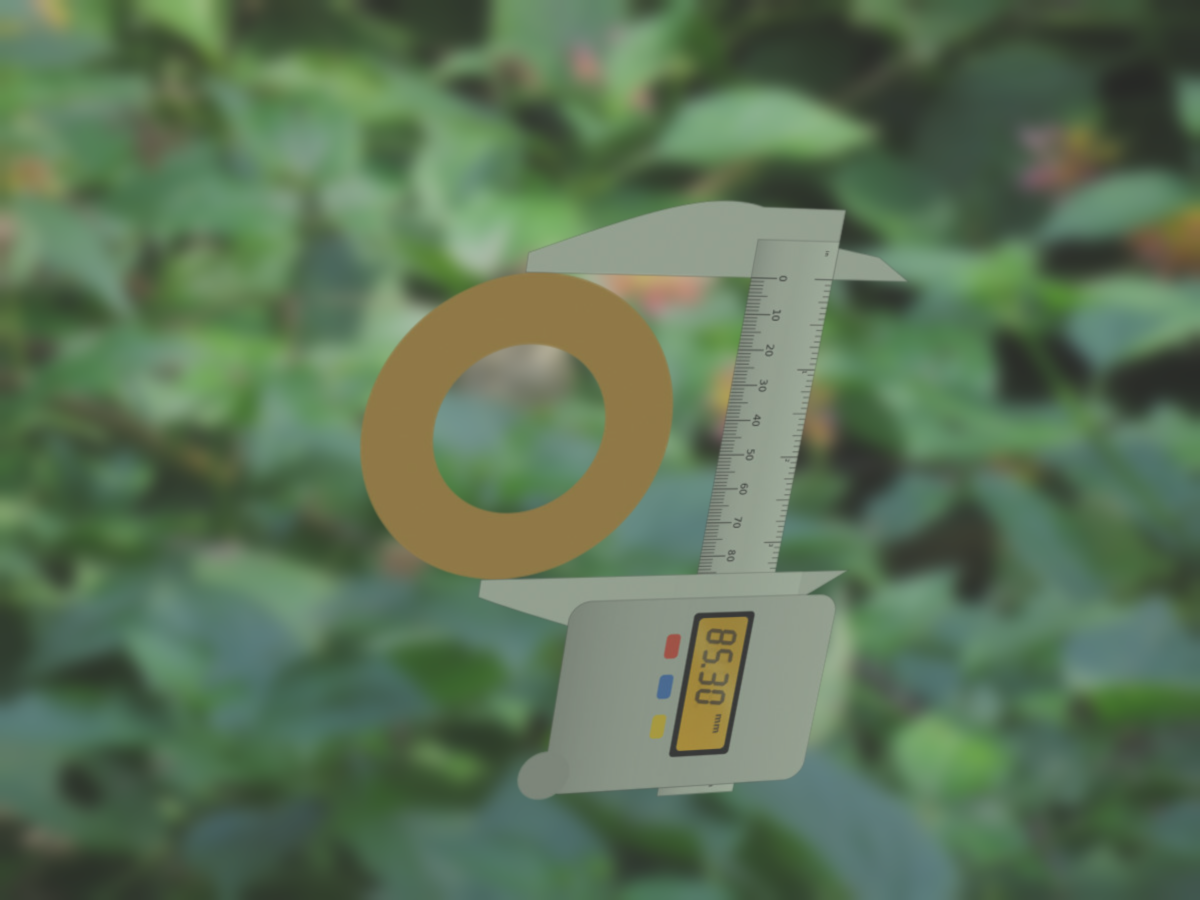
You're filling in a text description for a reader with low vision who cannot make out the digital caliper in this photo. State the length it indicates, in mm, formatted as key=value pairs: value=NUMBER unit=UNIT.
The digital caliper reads value=85.30 unit=mm
